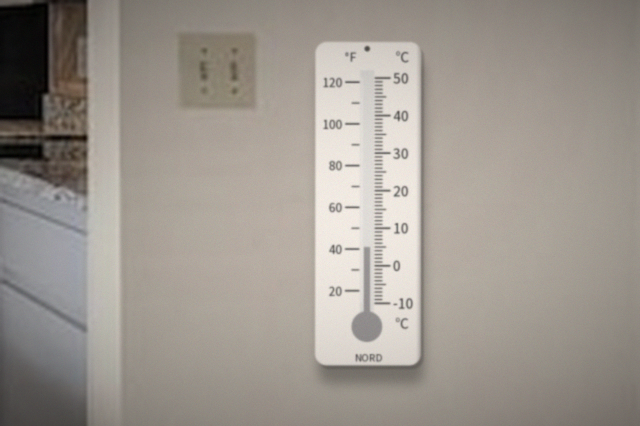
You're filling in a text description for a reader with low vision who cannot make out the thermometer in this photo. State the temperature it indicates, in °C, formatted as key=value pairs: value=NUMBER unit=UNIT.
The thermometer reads value=5 unit=°C
